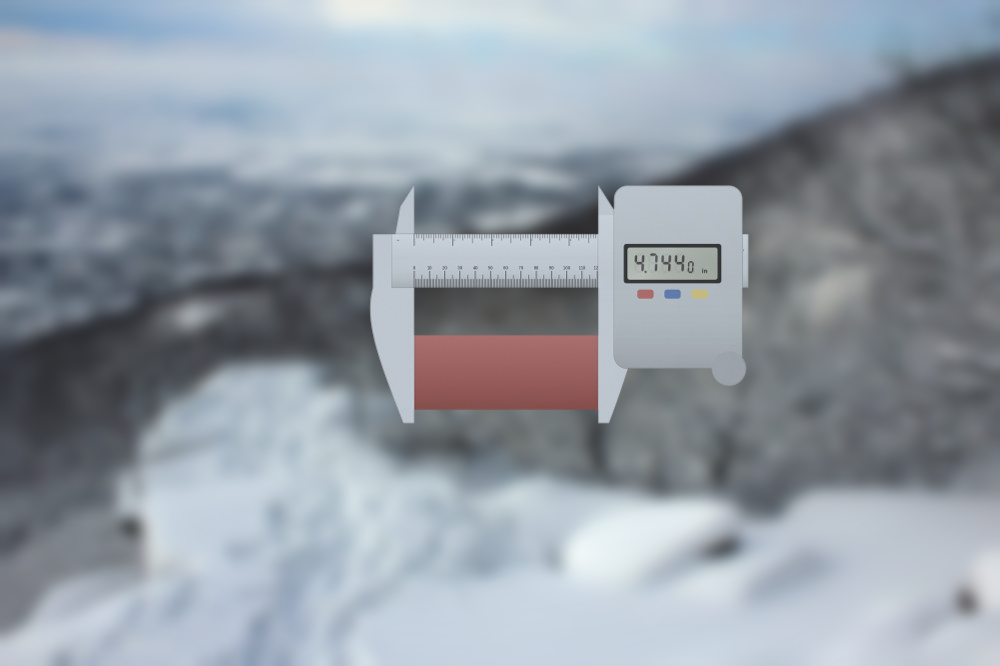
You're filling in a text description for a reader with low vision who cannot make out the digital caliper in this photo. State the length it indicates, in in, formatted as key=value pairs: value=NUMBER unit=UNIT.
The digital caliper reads value=4.7440 unit=in
